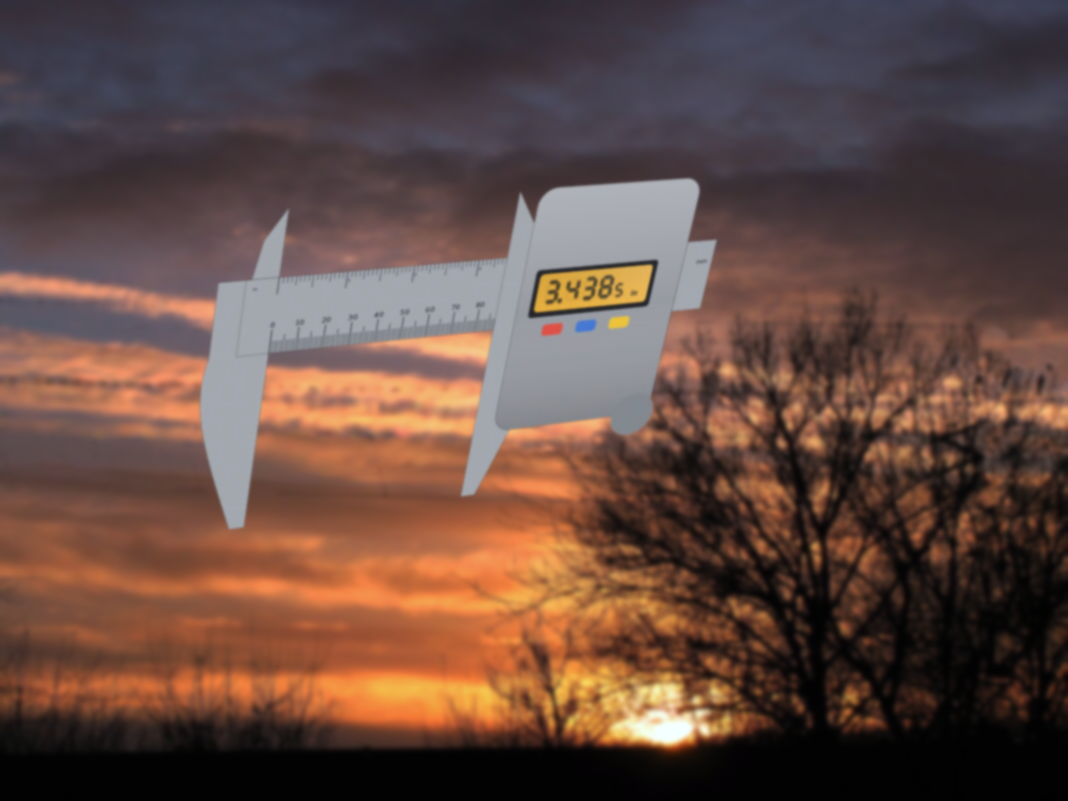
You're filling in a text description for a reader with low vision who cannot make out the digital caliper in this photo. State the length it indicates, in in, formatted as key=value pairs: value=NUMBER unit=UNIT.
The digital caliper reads value=3.4385 unit=in
